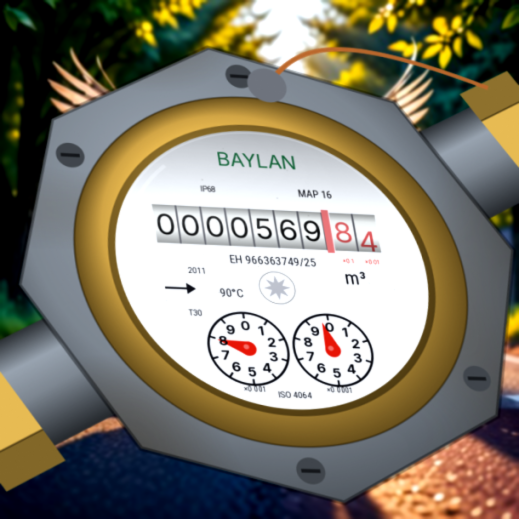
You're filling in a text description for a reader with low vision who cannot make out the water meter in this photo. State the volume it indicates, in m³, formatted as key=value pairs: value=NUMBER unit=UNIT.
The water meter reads value=569.8379 unit=m³
